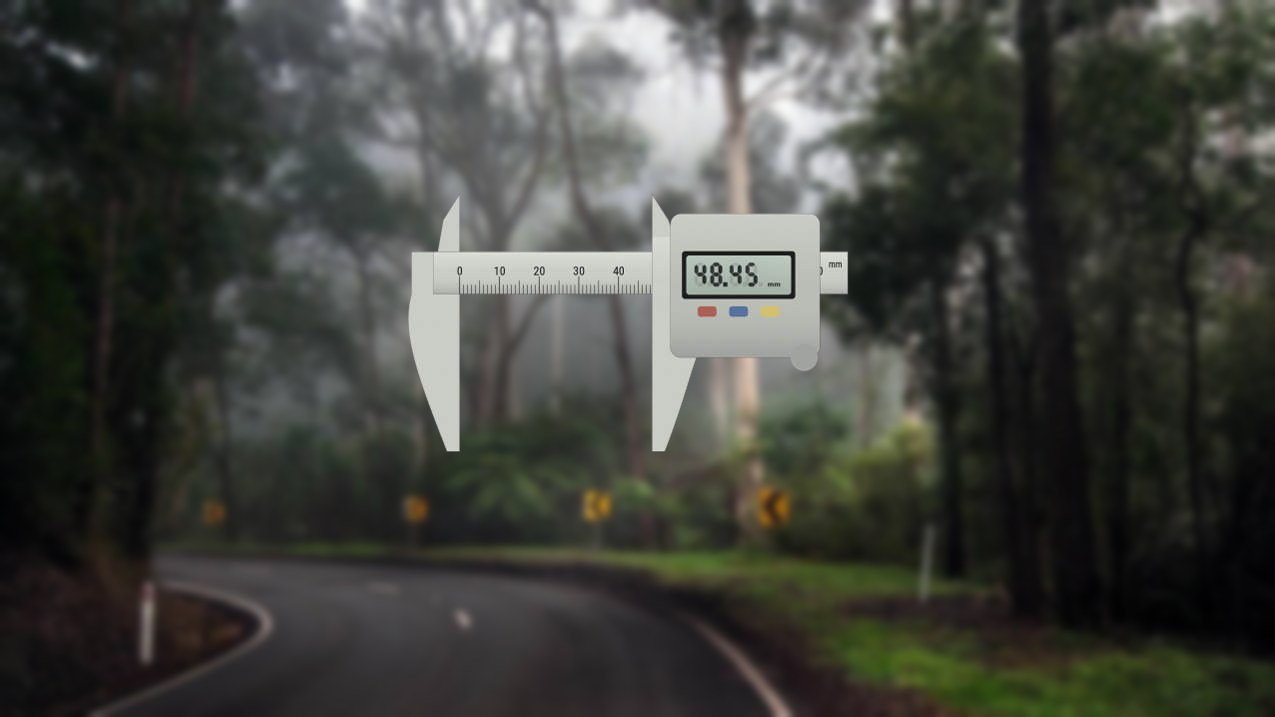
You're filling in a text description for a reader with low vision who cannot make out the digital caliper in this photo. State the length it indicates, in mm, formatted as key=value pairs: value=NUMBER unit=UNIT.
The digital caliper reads value=48.45 unit=mm
